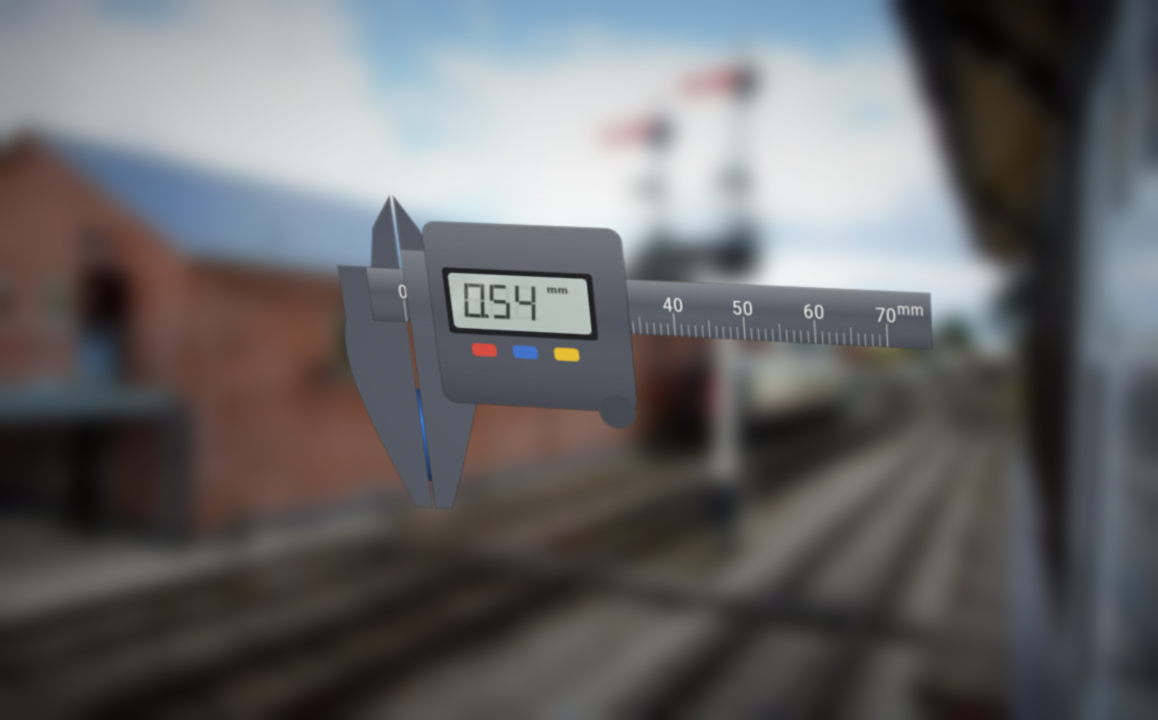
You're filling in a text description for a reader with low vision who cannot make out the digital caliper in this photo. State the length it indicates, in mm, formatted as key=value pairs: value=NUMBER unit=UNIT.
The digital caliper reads value=0.54 unit=mm
